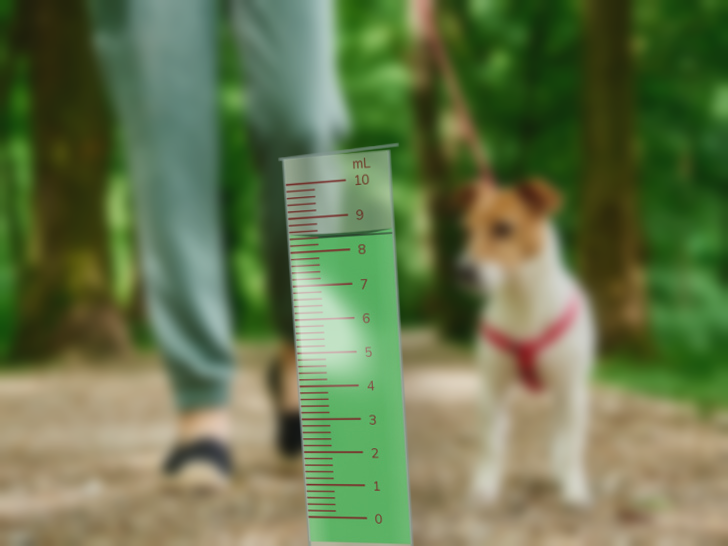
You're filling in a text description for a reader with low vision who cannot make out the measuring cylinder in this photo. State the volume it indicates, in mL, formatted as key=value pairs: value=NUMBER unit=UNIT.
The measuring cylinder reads value=8.4 unit=mL
